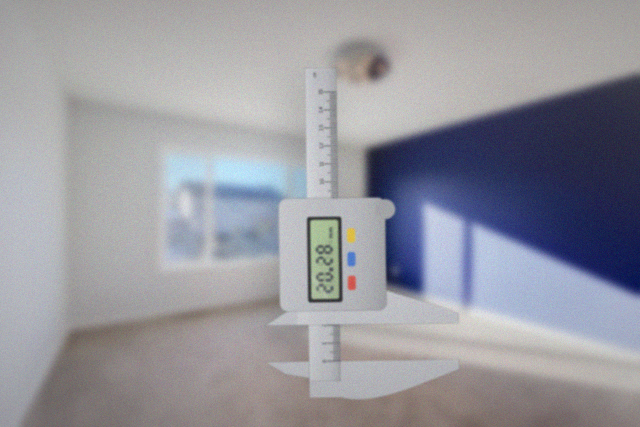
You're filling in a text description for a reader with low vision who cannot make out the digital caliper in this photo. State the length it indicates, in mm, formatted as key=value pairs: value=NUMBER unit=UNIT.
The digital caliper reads value=20.28 unit=mm
